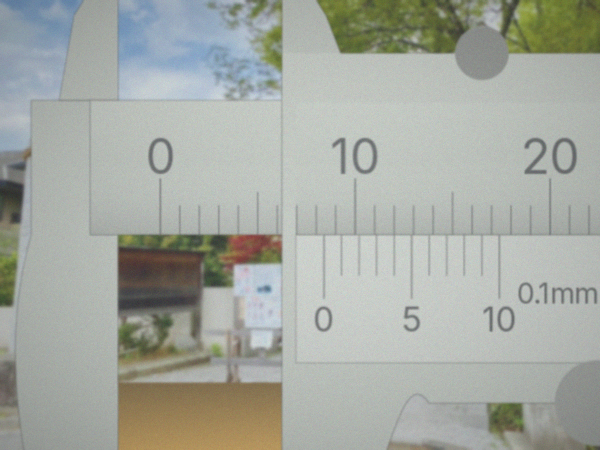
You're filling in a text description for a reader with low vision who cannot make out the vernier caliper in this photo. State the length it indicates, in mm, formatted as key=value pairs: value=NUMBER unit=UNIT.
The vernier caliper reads value=8.4 unit=mm
